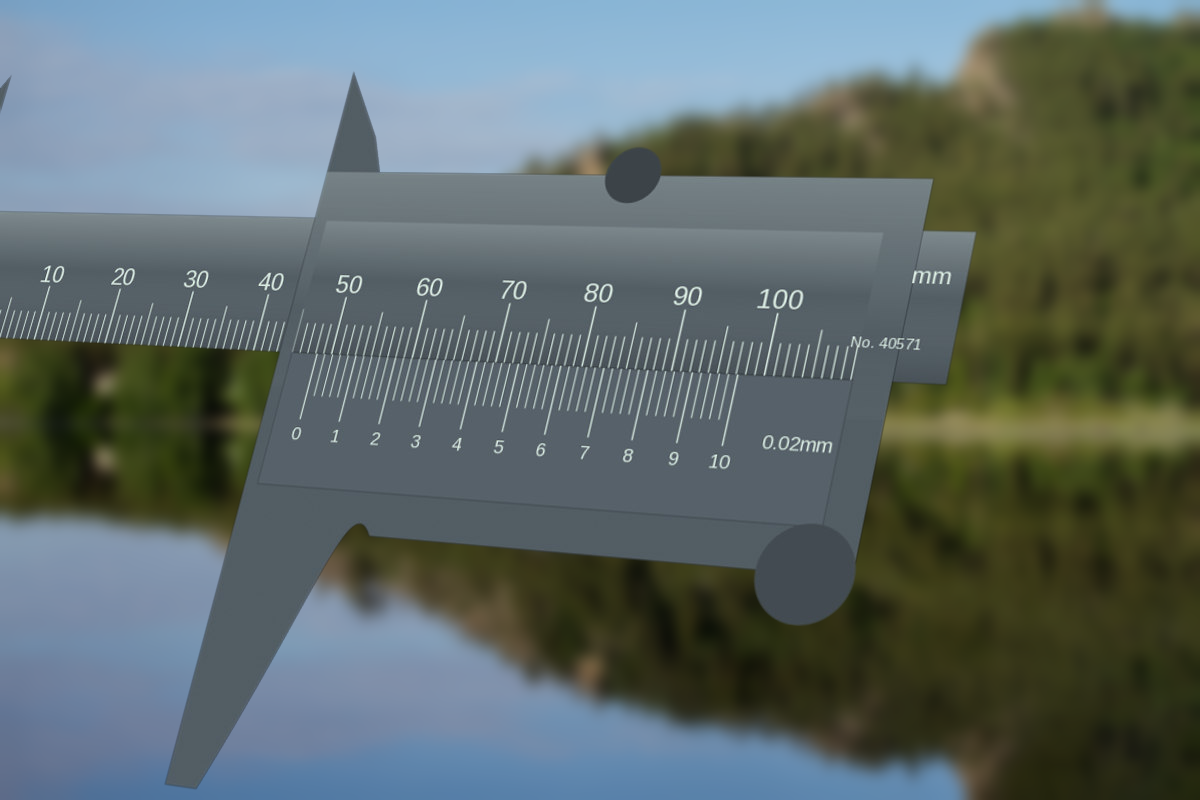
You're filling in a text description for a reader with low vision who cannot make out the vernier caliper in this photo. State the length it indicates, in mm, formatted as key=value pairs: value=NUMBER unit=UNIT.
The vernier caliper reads value=48.2 unit=mm
